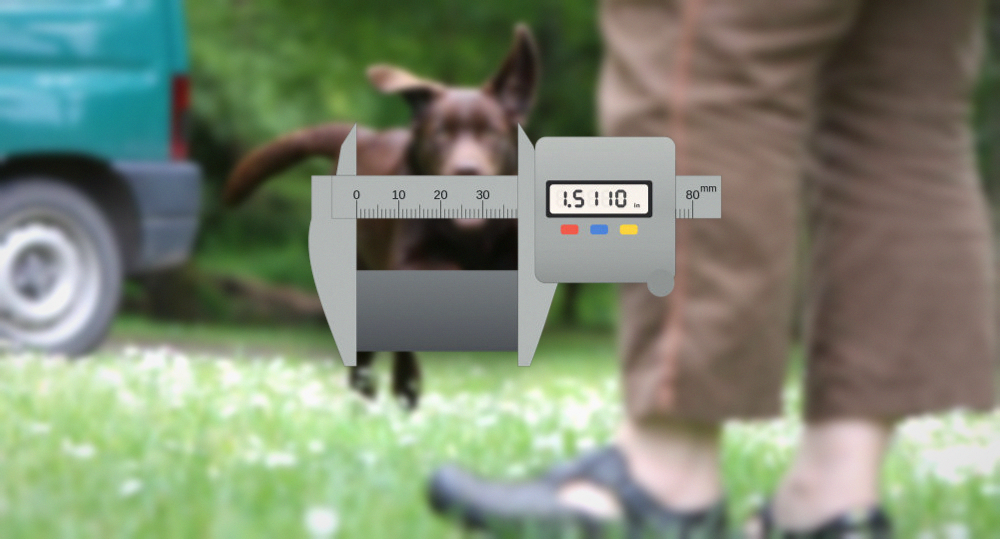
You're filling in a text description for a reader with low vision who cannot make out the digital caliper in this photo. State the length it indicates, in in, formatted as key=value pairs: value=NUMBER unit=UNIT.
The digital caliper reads value=1.5110 unit=in
